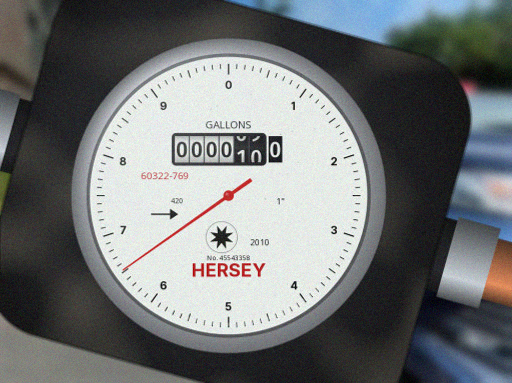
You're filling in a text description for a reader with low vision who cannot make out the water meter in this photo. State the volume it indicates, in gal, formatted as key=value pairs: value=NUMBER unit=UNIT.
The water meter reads value=96.5 unit=gal
